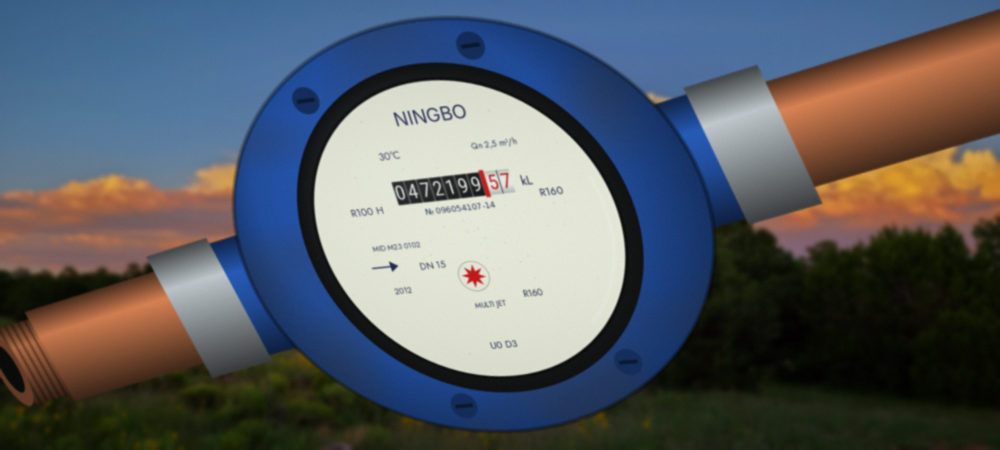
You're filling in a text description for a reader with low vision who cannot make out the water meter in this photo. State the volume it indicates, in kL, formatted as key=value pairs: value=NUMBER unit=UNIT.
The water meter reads value=472199.57 unit=kL
